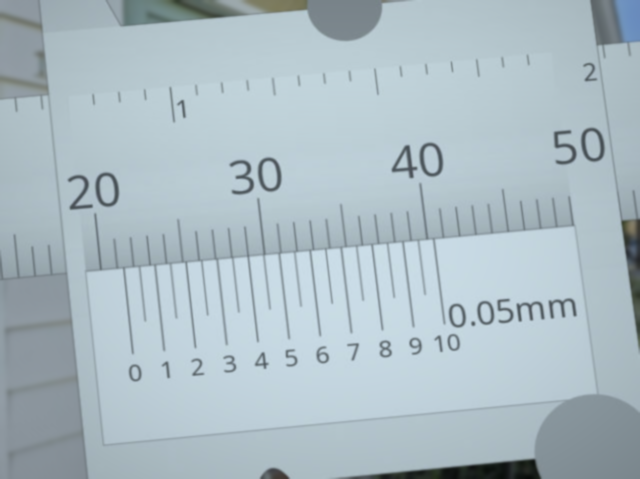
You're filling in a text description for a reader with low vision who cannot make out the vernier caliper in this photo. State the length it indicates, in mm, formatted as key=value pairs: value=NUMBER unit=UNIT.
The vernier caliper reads value=21.4 unit=mm
